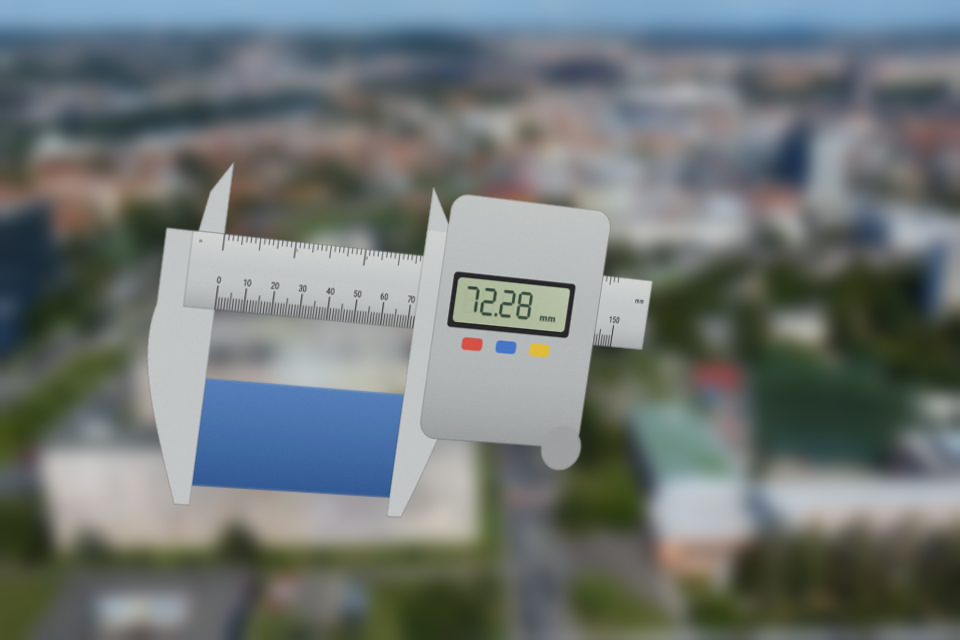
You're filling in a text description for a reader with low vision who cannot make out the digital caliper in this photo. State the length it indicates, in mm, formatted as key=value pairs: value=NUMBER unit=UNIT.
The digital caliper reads value=72.28 unit=mm
